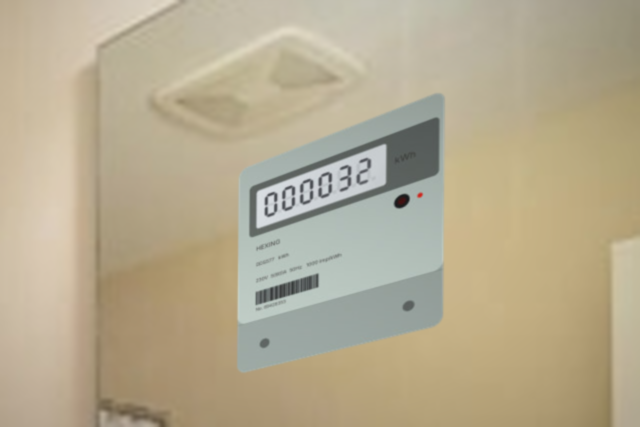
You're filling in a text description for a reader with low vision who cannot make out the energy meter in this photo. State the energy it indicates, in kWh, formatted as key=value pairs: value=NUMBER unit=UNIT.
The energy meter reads value=32 unit=kWh
